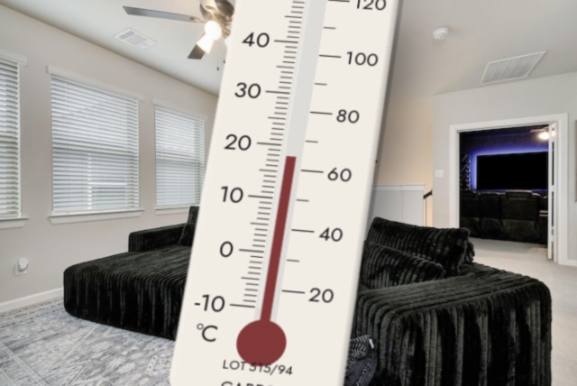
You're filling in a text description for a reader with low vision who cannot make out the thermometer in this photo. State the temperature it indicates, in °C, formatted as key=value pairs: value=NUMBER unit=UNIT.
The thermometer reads value=18 unit=°C
